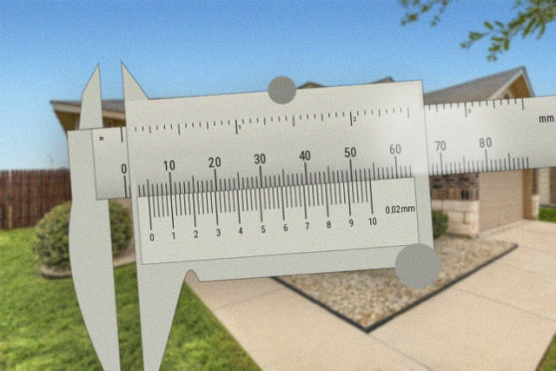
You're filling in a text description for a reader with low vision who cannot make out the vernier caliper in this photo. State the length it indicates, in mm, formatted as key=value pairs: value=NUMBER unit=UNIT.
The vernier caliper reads value=5.0 unit=mm
